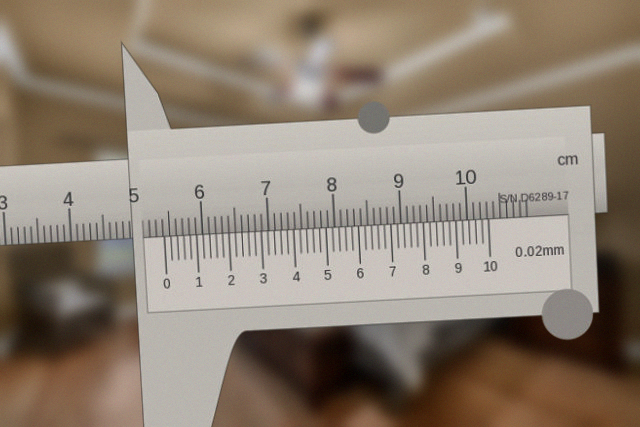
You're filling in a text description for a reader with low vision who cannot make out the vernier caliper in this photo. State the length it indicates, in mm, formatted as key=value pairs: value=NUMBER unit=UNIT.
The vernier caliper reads value=54.2 unit=mm
